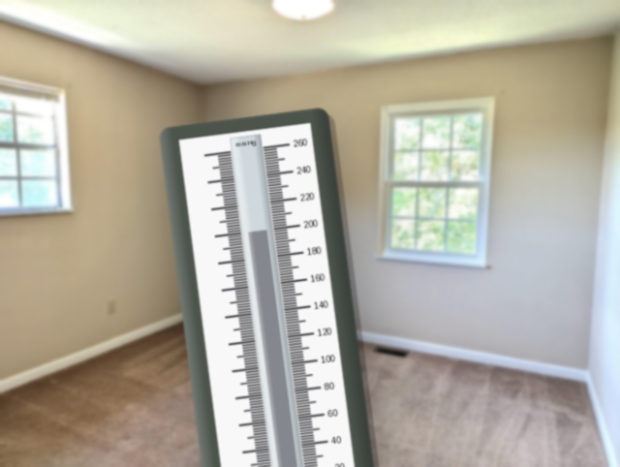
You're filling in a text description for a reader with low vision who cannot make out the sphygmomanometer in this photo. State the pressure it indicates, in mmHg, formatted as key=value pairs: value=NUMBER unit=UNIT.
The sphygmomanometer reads value=200 unit=mmHg
